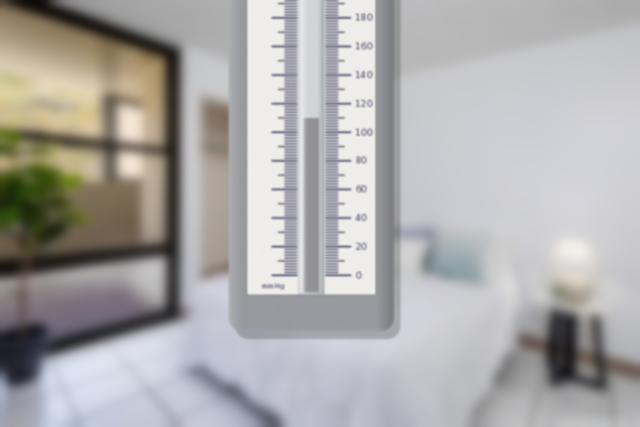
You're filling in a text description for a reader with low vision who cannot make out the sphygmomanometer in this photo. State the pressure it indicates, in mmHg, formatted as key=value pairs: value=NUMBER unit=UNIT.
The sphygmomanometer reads value=110 unit=mmHg
